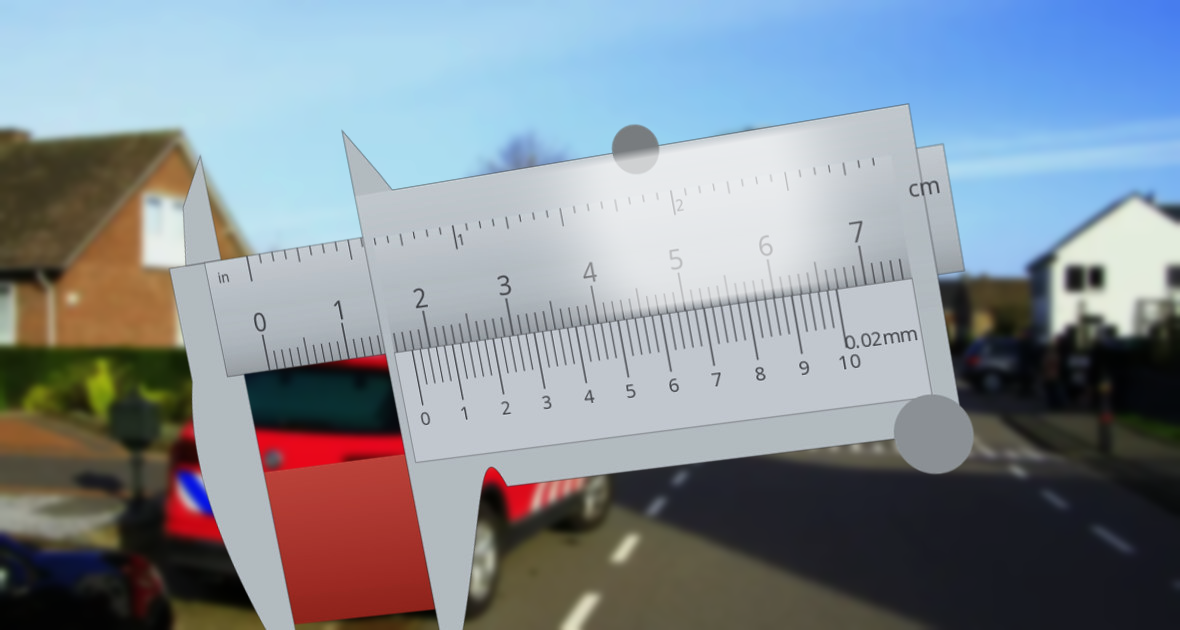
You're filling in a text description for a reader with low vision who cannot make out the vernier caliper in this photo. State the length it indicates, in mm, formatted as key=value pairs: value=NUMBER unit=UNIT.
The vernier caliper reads value=17.8 unit=mm
